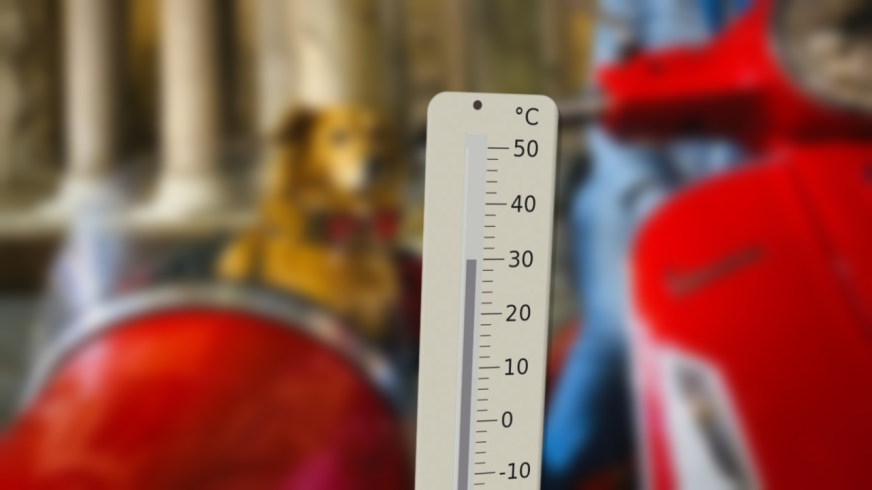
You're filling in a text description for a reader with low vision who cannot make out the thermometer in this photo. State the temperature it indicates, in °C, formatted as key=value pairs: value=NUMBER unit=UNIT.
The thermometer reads value=30 unit=°C
